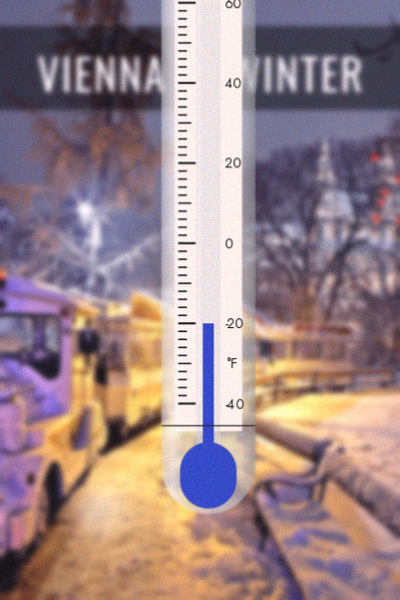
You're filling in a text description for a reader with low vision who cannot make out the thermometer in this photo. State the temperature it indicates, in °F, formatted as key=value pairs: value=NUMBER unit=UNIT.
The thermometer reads value=-20 unit=°F
